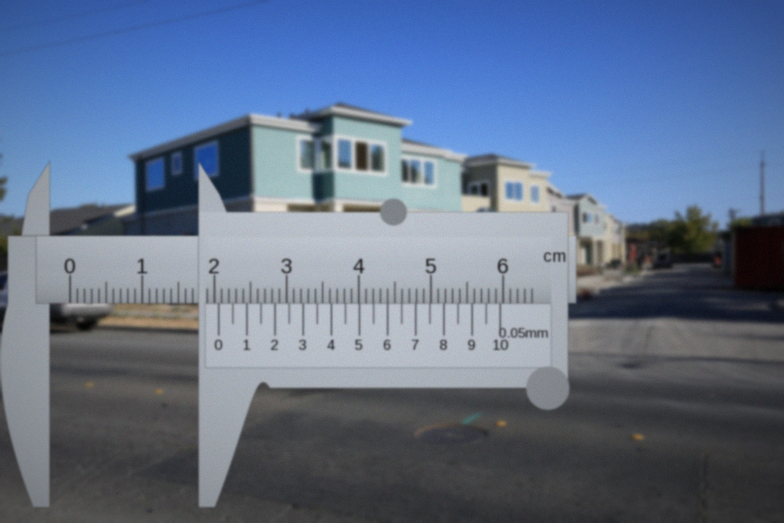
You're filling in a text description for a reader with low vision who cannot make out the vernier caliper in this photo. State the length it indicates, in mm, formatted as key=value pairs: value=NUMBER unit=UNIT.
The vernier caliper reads value=20.6 unit=mm
